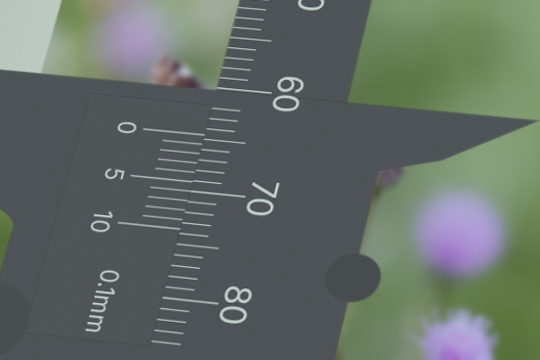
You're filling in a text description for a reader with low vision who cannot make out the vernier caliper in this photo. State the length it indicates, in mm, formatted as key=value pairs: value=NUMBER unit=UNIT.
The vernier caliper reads value=64.6 unit=mm
